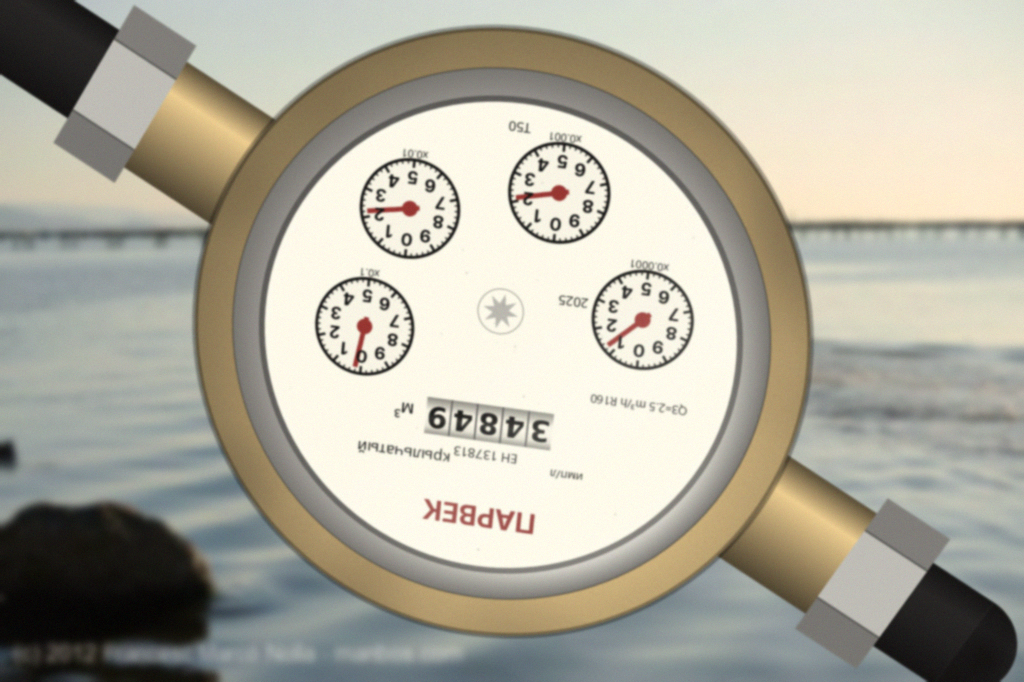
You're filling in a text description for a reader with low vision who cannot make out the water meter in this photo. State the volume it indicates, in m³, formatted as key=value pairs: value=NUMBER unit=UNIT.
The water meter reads value=34849.0221 unit=m³
